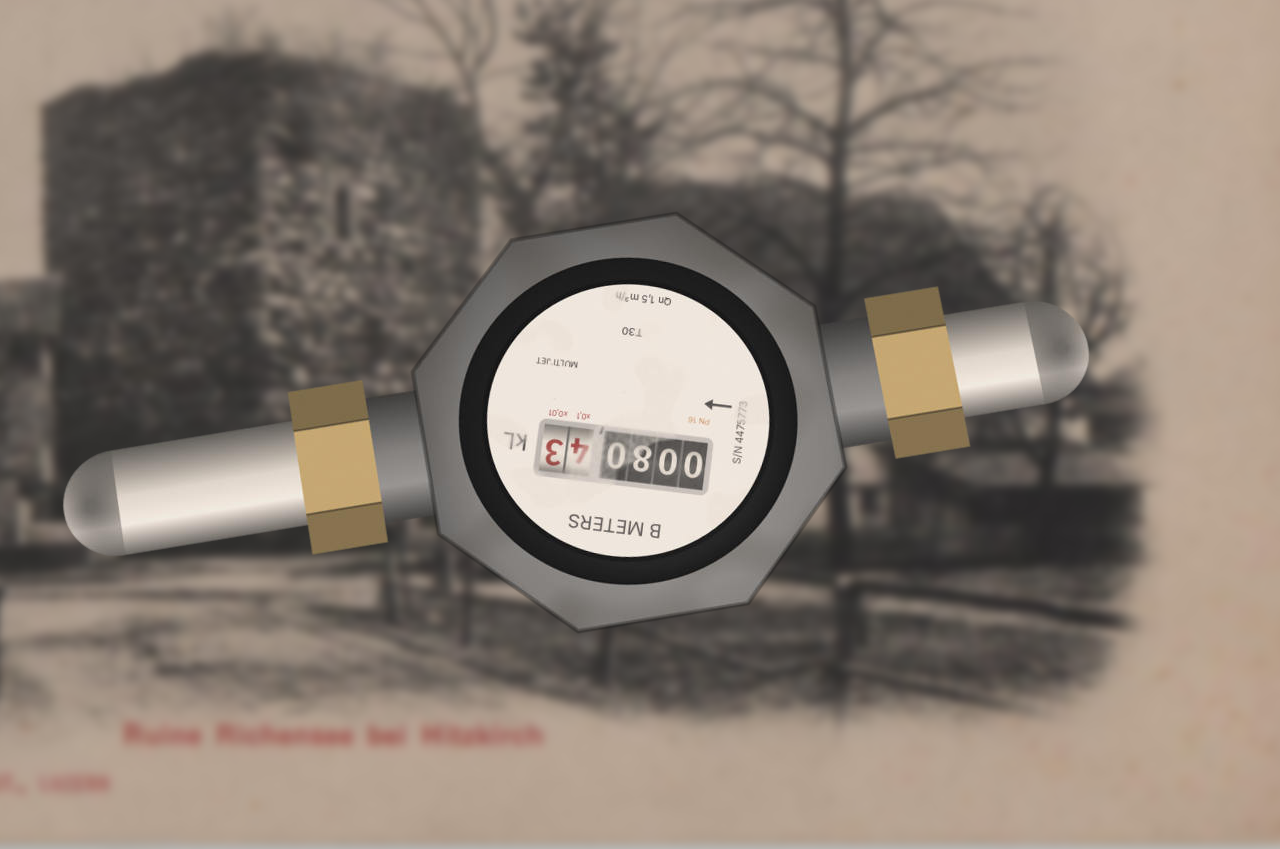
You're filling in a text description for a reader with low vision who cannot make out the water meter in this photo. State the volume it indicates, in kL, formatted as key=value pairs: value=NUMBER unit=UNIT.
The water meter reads value=80.43 unit=kL
